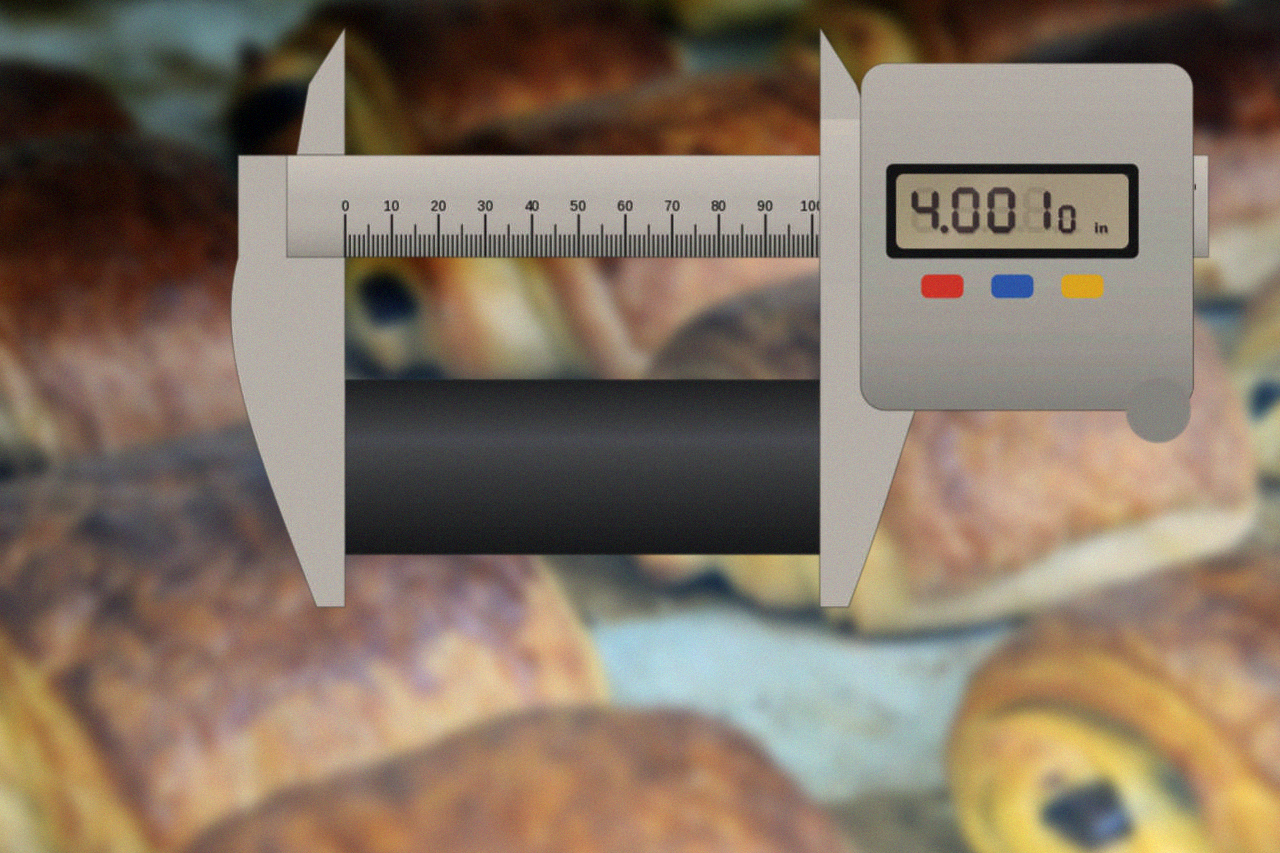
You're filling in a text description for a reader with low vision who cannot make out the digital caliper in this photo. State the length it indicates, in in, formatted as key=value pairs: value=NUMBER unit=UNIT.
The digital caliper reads value=4.0010 unit=in
